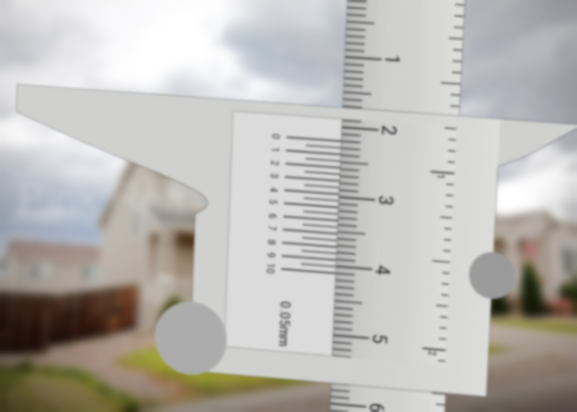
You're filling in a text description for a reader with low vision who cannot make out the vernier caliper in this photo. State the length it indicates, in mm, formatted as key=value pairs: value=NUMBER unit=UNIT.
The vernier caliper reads value=22.0 unit=mm
